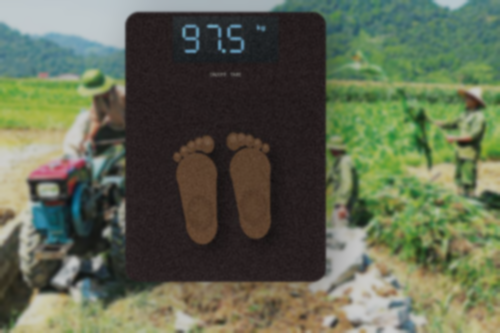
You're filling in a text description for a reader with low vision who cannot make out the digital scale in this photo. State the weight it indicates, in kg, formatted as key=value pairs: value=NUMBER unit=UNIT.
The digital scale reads value=97.5 unit=kg
